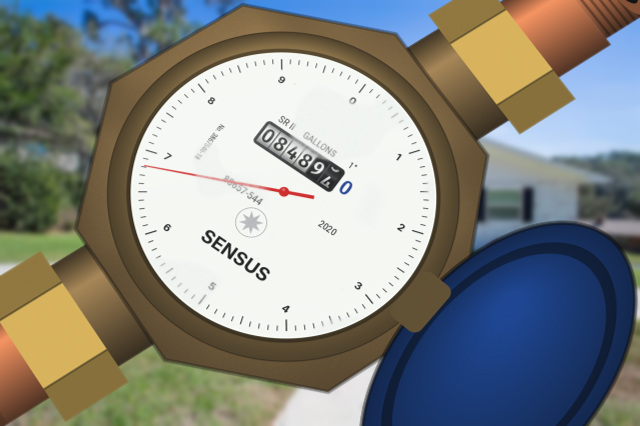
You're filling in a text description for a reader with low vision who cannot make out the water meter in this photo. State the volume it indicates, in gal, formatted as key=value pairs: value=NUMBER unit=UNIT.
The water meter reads value=848936.8 unit=gal
